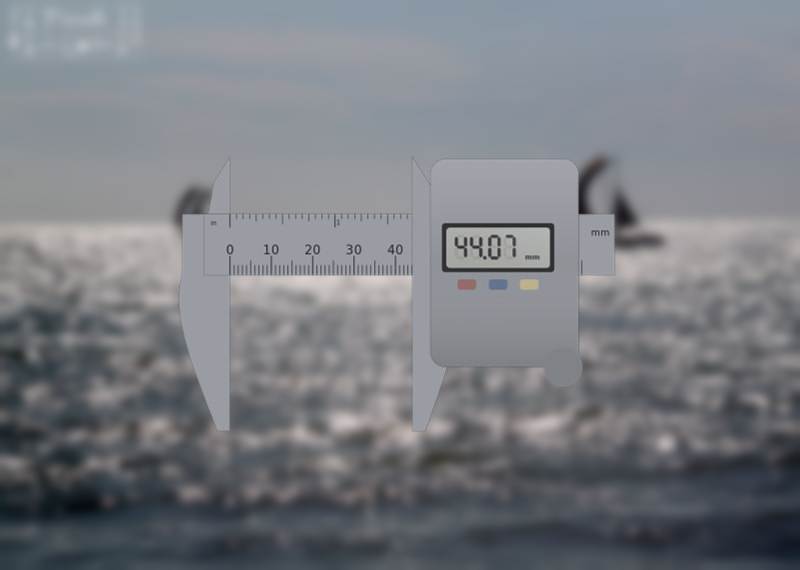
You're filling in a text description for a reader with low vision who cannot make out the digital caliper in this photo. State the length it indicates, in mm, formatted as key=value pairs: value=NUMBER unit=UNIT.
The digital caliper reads value=44.07 unit=mm
